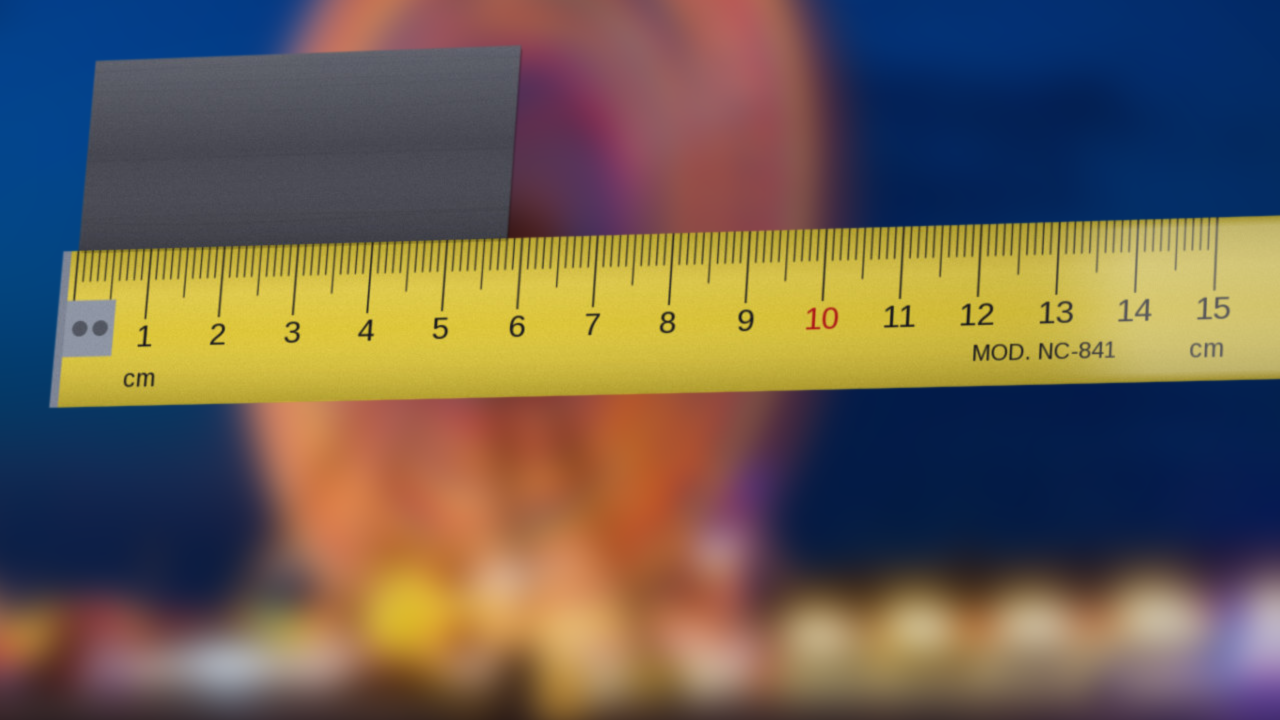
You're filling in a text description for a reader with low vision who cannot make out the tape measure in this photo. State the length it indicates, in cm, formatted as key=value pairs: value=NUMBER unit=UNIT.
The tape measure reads value=5.8 unit=cm
